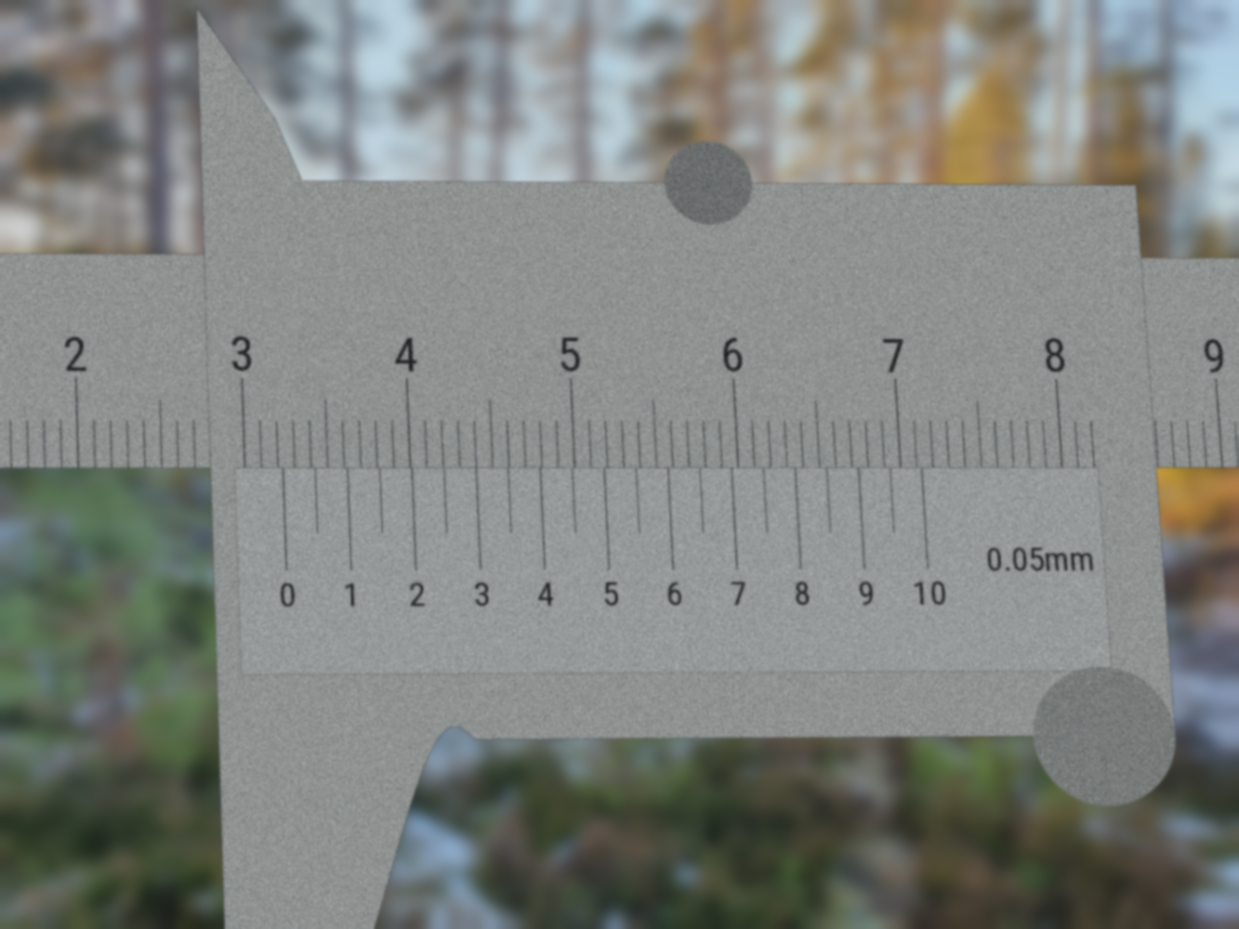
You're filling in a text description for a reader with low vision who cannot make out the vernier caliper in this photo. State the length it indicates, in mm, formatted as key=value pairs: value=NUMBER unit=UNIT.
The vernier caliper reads value=32.3 unit=mm
